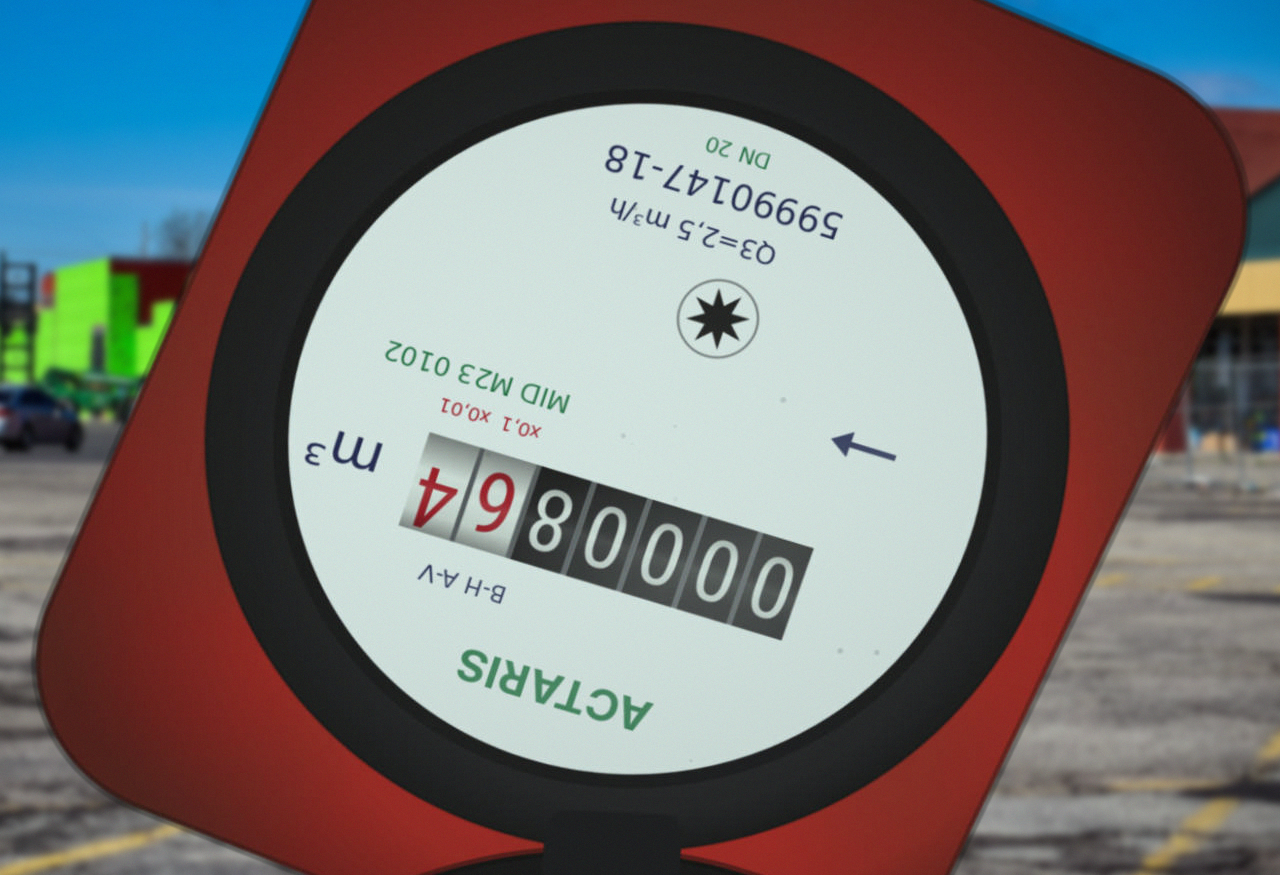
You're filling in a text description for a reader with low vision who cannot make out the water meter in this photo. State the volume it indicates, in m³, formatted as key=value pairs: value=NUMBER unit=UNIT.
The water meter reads value=8.64 unit=m³
